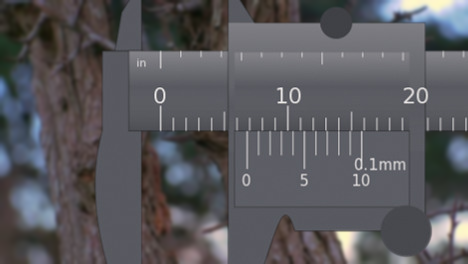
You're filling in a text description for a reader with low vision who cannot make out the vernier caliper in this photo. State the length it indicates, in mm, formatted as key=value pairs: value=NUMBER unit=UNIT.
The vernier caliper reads value=6.8 unit=mm
